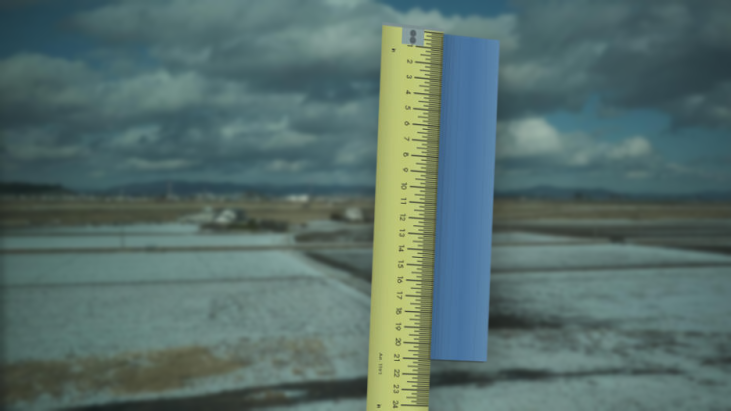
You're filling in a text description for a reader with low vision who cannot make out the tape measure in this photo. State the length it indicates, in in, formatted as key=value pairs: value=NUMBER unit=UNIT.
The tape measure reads value=21 unit=in
